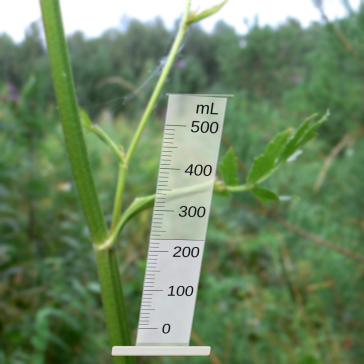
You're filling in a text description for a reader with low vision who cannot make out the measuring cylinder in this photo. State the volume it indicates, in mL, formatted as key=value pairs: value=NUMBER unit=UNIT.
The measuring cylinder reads value=230 unit=mL
